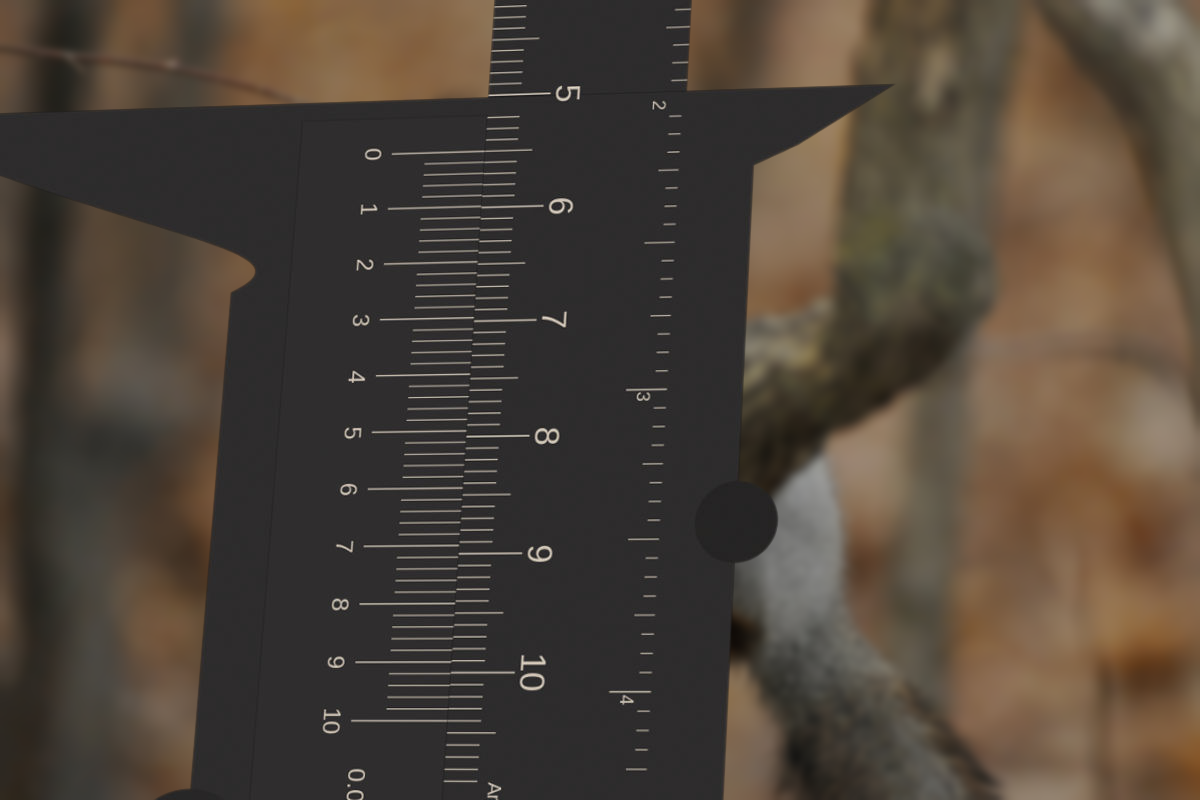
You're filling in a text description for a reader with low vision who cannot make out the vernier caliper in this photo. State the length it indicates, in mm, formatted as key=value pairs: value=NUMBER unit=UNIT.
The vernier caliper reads value=55.0 unit=mm
